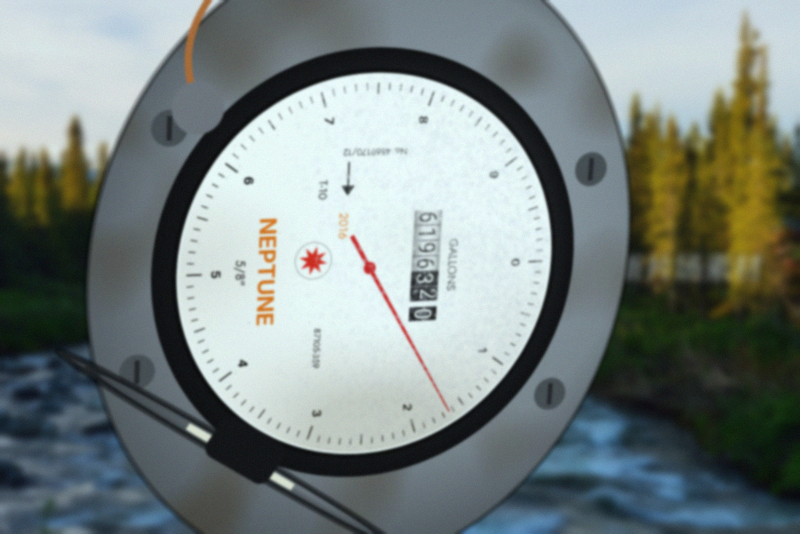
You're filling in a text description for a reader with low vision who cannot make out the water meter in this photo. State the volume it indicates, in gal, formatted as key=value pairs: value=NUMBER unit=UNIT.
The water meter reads value=6196321.6 unit=gal
